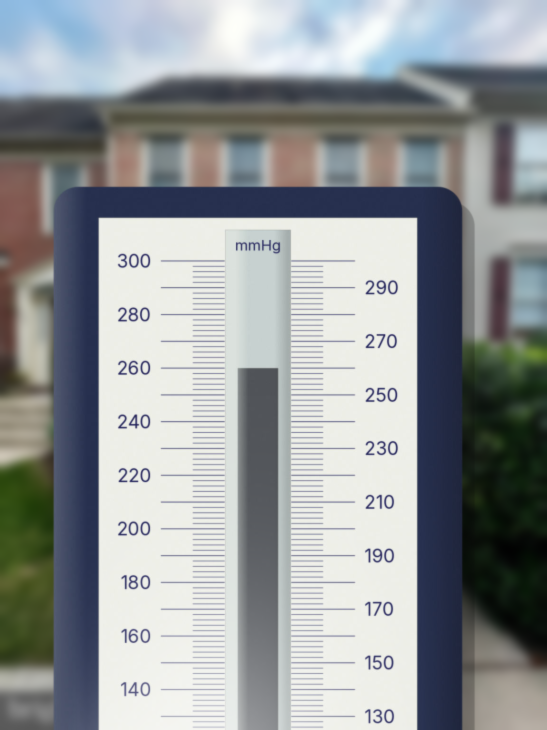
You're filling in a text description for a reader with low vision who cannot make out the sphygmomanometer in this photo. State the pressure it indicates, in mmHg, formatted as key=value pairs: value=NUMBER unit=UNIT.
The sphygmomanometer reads value=260 unit=mmHg
